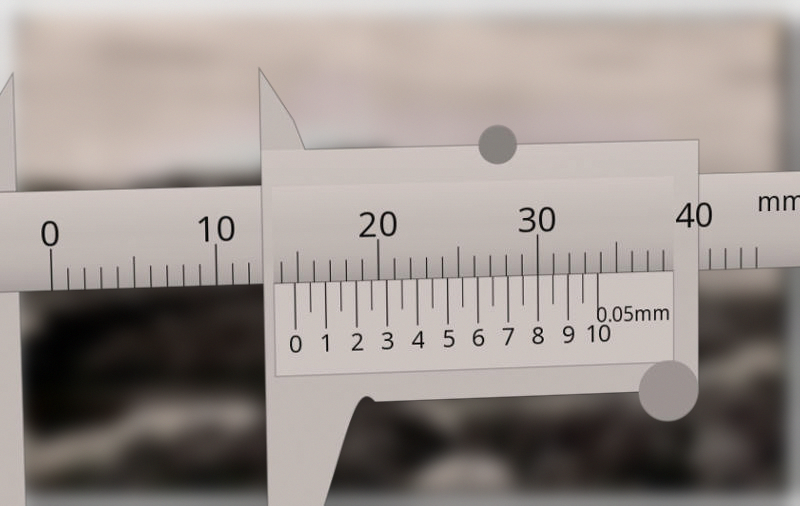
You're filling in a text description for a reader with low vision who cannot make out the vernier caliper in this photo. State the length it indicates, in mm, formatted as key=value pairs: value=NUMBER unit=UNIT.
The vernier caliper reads value=14.8 unit=mm
